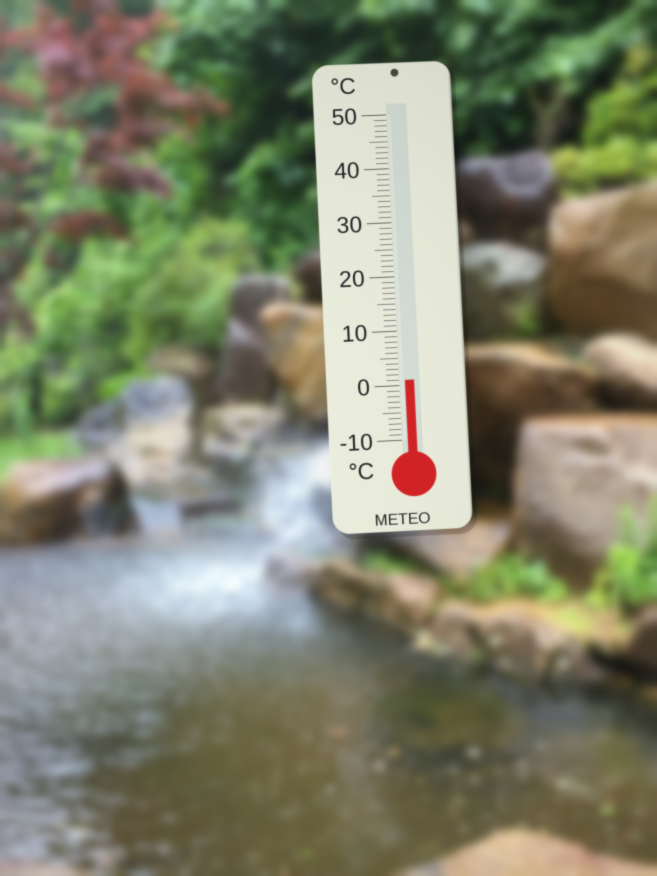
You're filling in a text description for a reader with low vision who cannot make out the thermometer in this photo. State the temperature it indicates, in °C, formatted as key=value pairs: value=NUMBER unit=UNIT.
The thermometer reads value=1 unit=°C
